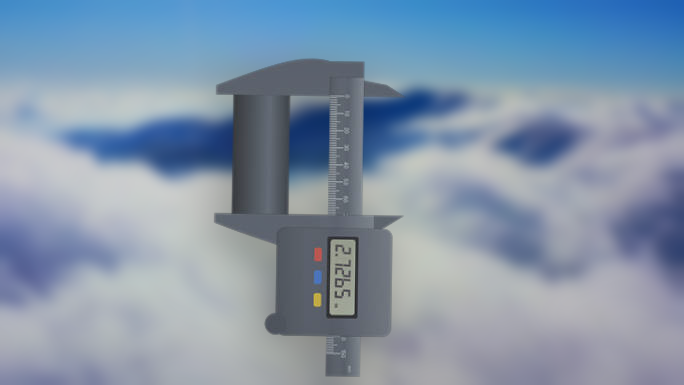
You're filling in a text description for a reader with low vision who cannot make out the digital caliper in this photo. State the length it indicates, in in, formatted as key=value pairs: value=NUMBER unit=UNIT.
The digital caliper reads value=2.7265 unit=in
